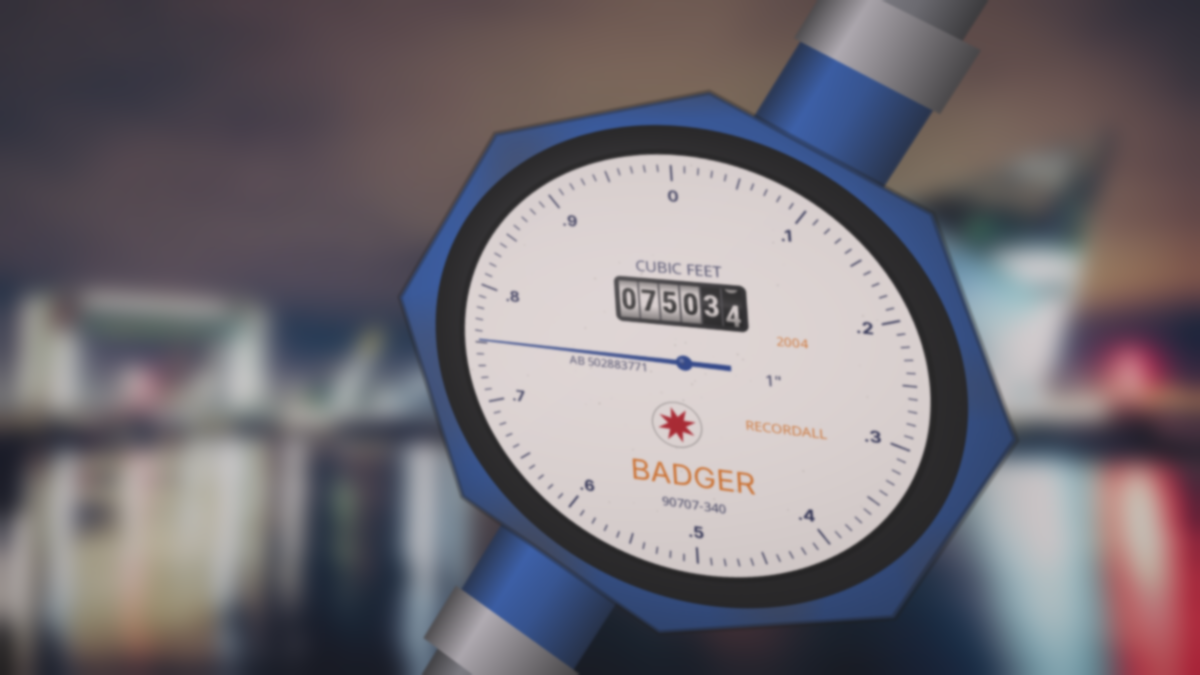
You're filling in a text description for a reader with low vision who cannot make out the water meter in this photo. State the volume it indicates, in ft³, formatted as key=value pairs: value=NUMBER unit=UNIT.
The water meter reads value=75033.75 unit=ft³
